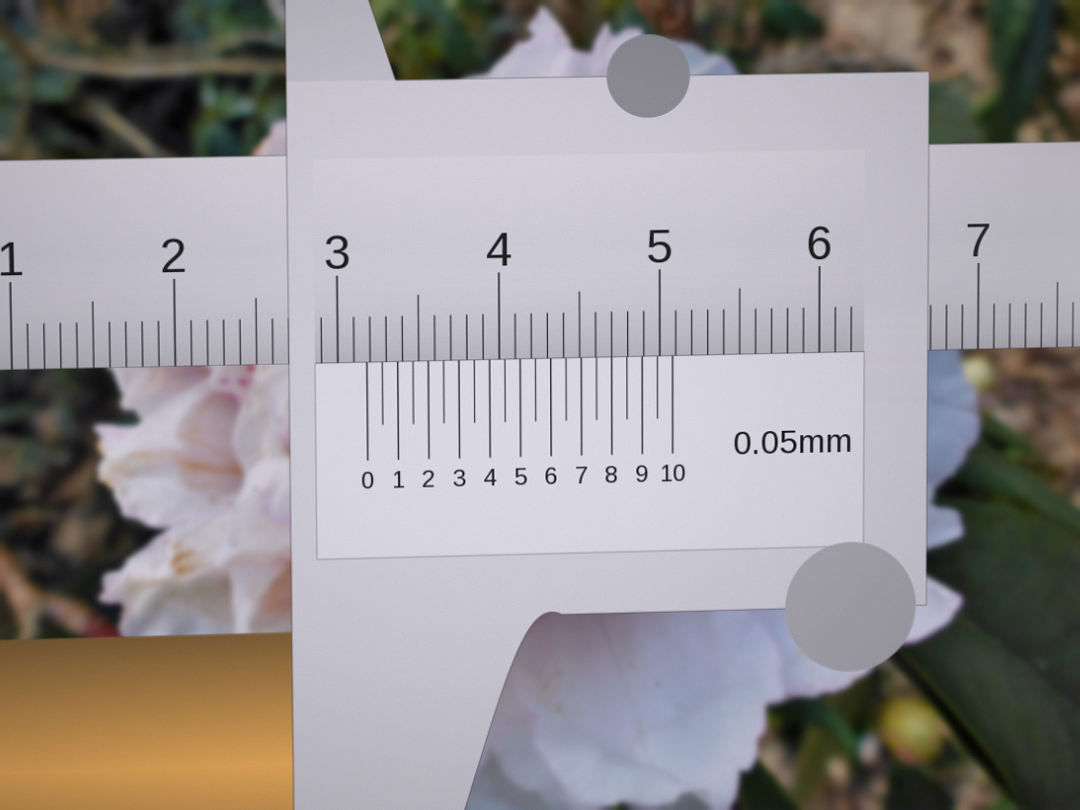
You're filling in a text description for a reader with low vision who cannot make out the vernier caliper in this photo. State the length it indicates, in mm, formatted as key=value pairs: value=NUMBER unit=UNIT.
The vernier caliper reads value=31.8 unit=mm
